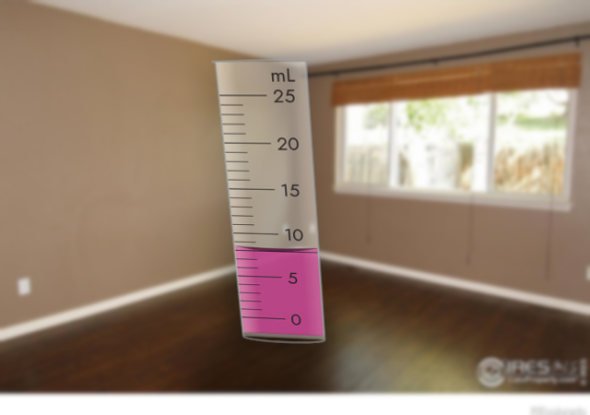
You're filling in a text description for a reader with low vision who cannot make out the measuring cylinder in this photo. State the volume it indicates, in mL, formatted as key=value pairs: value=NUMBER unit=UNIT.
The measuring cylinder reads value=8 unit=mL
